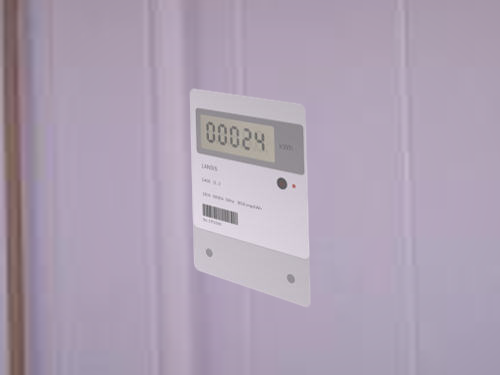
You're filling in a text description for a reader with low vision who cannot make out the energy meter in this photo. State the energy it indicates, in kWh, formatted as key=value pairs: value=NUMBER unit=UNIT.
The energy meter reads value=24 unit=kWh
